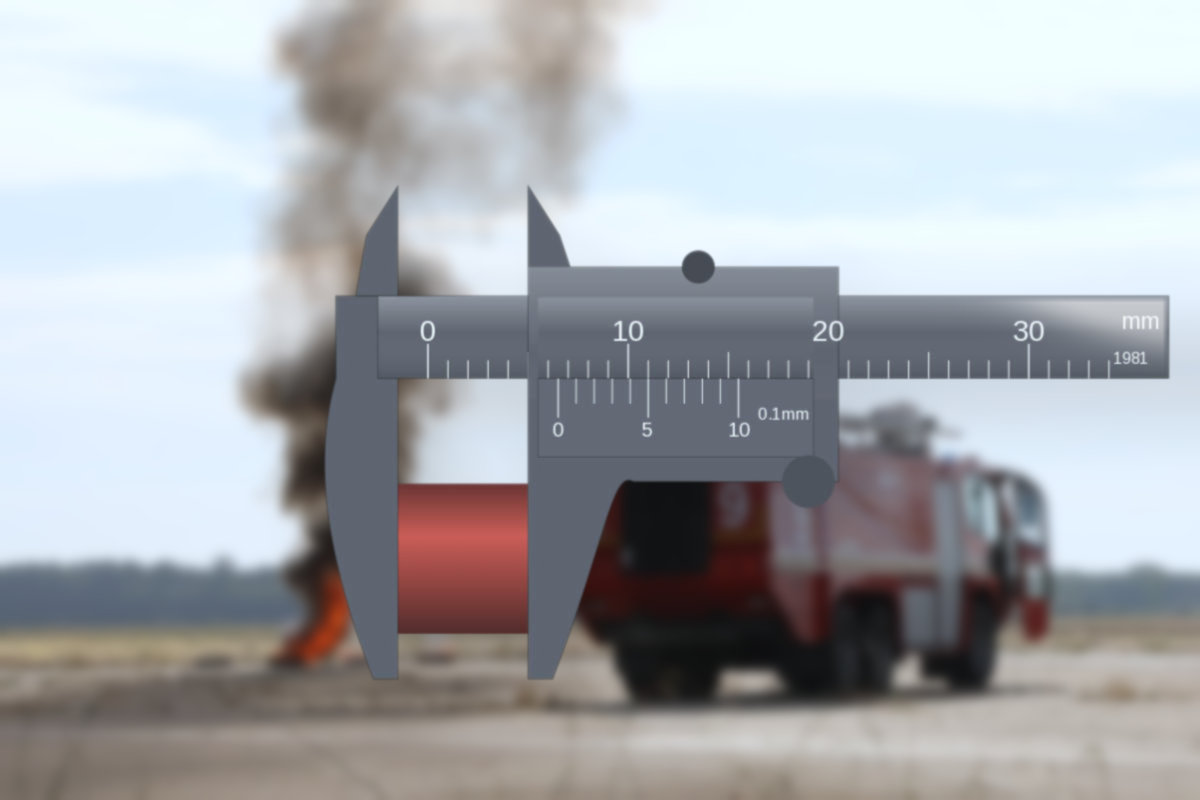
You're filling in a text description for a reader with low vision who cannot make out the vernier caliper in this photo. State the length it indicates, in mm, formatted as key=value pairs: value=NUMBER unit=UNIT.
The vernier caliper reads value=6.5 unit=mm
